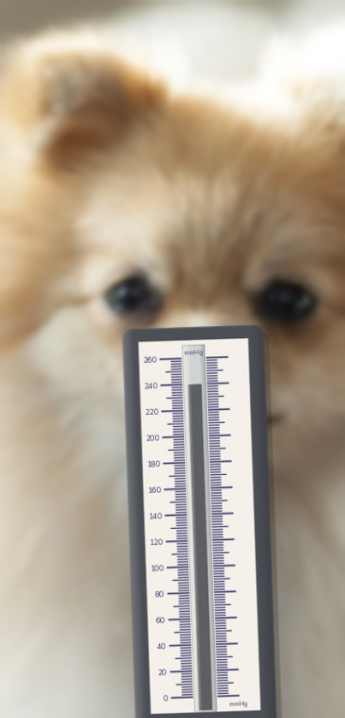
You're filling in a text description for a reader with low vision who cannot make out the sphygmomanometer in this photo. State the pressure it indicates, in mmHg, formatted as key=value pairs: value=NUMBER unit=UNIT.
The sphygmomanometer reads value=240 unit=mmHg
